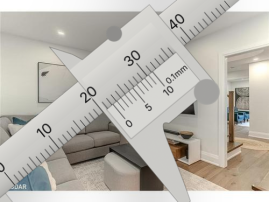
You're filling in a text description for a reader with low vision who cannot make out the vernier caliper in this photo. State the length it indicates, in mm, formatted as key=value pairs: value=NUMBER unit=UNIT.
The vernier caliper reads value=22.2 unit=mm
